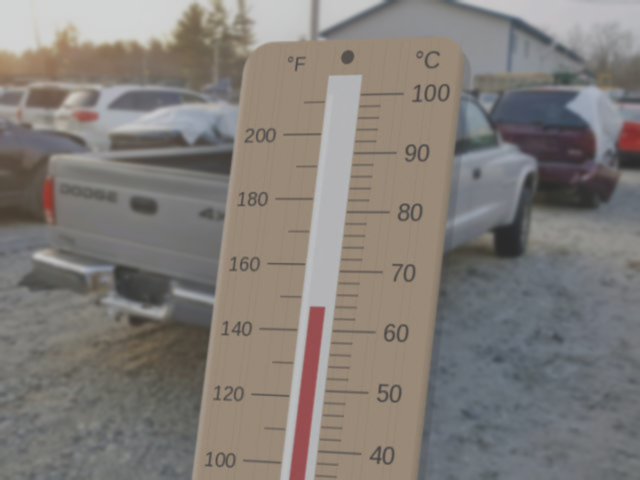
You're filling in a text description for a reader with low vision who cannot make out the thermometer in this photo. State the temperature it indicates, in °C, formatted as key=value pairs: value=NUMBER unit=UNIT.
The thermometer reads value=64 unit=°C
